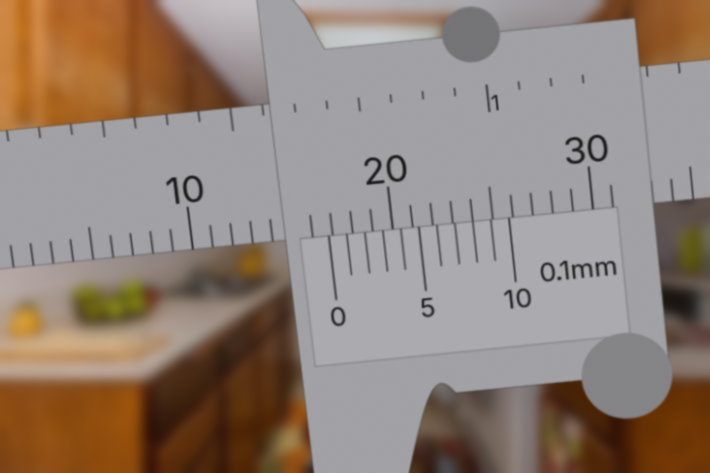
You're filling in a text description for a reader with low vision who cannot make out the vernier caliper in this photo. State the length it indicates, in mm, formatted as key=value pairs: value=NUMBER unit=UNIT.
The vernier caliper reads value=16.8 unit=mm
